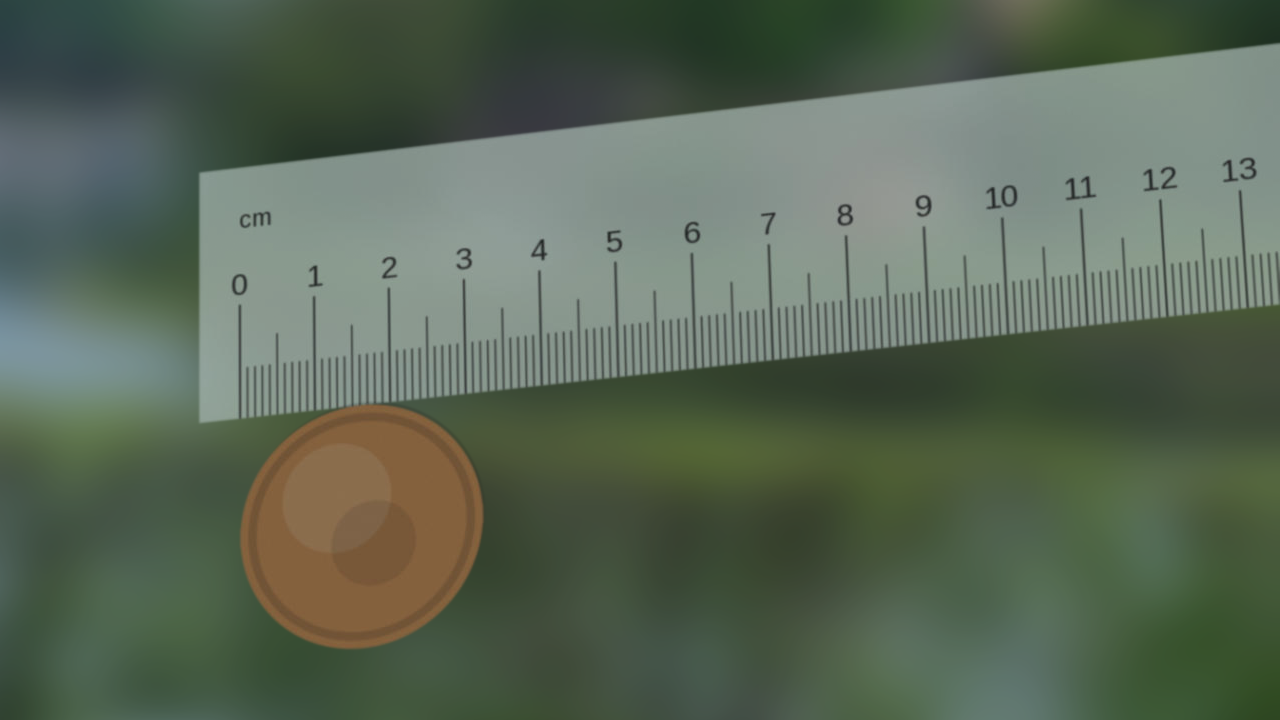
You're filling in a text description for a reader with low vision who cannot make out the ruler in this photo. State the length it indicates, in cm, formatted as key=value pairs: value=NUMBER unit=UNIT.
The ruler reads value=3.2 unit=cm
